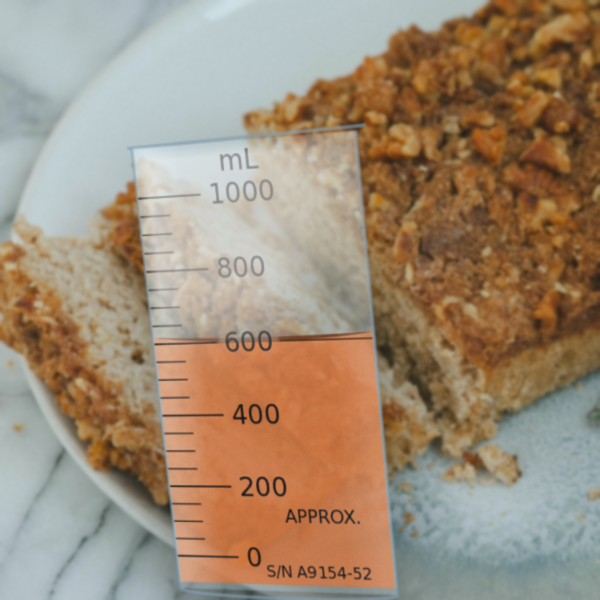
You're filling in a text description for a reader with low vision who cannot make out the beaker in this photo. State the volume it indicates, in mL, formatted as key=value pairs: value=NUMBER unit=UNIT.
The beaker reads value=600 unit=mL
